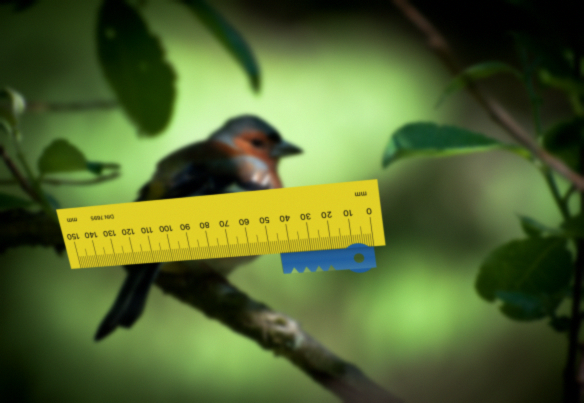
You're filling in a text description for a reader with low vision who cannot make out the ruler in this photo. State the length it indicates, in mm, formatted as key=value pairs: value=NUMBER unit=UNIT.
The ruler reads value=45 unit=mm
